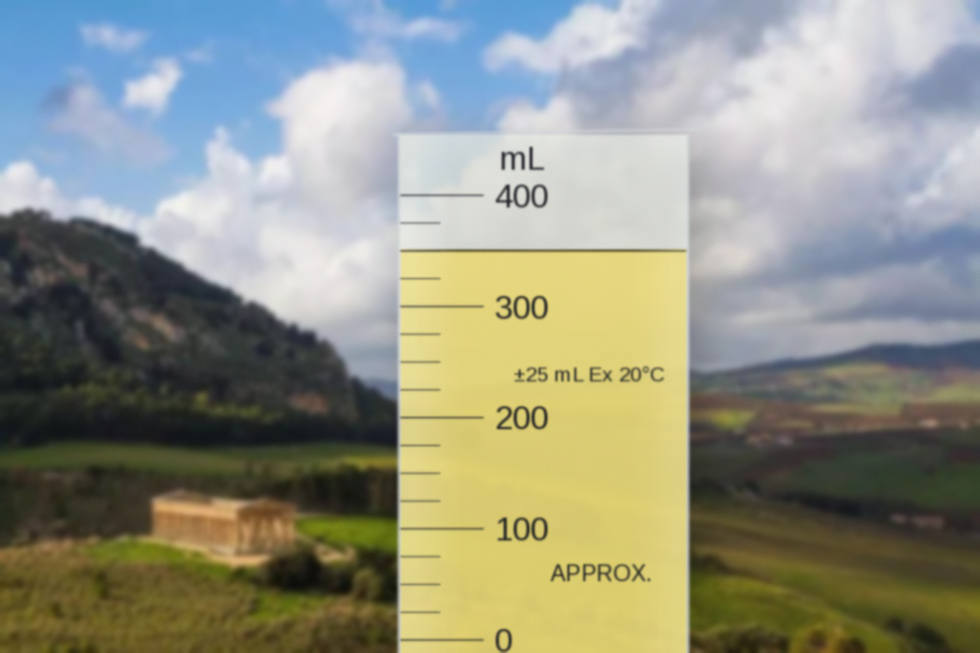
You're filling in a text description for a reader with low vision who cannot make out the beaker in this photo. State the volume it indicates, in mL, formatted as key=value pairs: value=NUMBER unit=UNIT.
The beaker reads value=350 unit=mL
